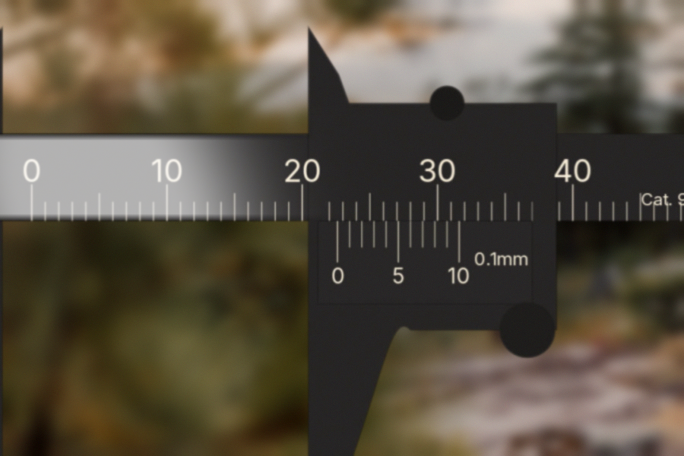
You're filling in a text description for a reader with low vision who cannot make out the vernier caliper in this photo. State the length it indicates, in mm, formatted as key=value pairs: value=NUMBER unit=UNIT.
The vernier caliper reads value=22.6 unit=mm
